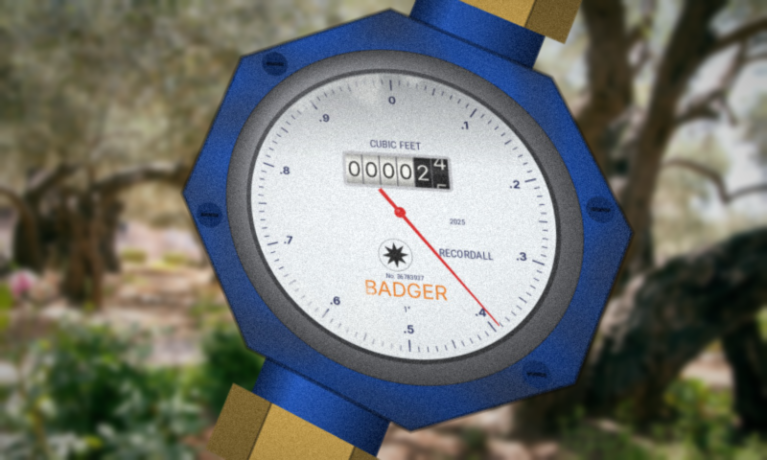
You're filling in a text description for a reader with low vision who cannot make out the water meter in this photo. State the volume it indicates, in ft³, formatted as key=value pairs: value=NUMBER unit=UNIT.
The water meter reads value=24.39 unit=ft³
